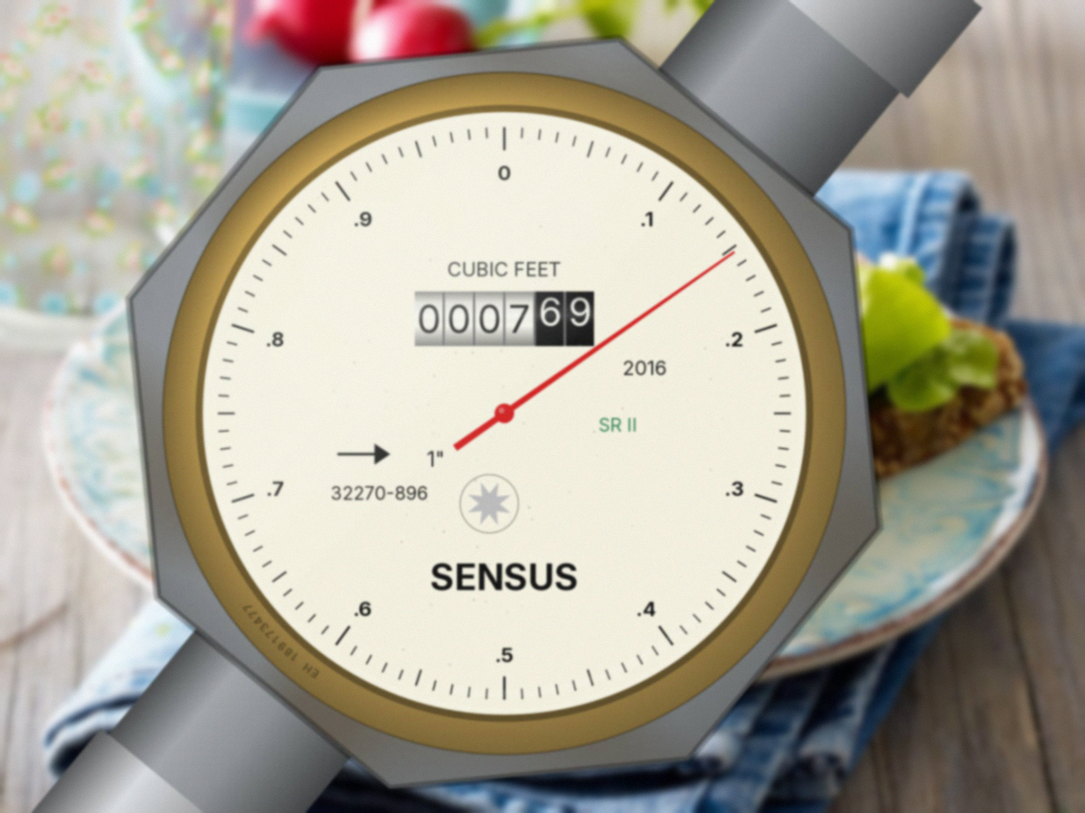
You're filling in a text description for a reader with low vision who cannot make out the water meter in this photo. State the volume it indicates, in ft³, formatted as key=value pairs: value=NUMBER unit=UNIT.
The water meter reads value=769.15 unit=ft³
